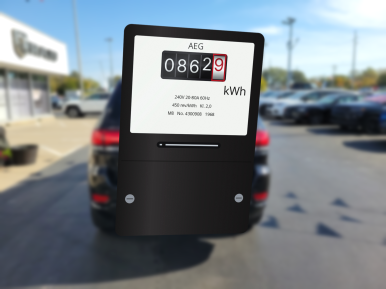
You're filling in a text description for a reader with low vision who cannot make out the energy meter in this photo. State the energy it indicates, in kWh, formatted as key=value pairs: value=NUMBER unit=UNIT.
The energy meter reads value=862.9 unit=kWh
